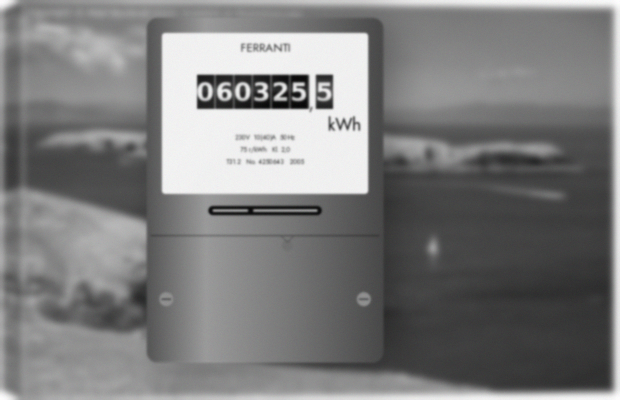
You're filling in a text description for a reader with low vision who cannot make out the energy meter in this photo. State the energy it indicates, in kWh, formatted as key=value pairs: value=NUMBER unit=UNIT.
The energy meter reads value=60325.5 unit=kWh
